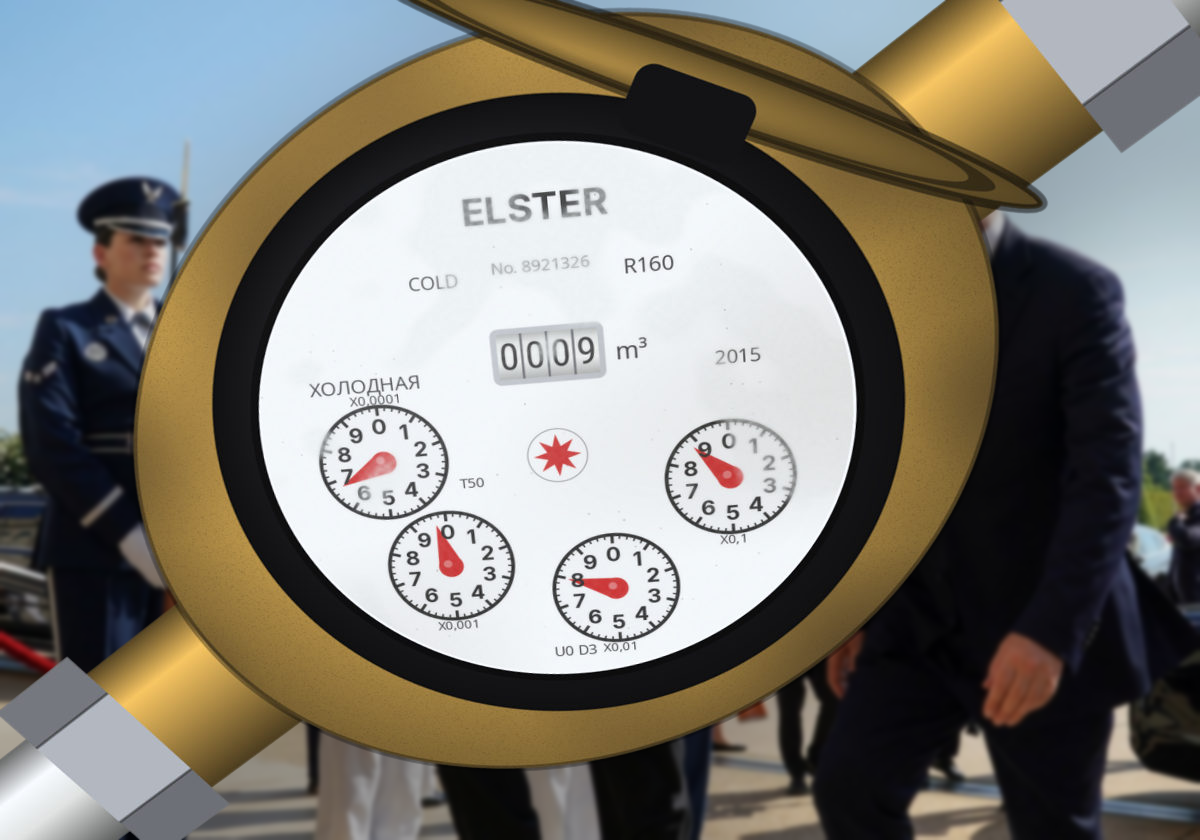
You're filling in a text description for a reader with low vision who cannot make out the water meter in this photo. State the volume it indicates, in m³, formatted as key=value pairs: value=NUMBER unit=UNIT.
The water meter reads value=9.8796 unit=m³
